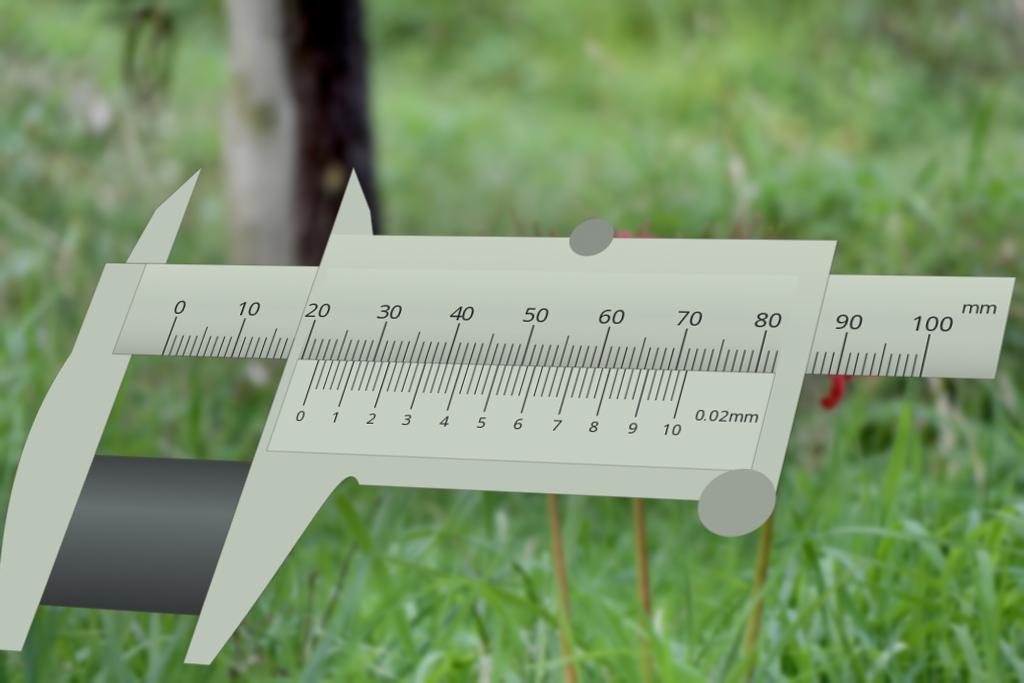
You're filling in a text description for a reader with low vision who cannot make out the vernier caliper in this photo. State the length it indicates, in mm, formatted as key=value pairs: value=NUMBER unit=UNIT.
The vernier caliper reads value=22.4 unit=mm
